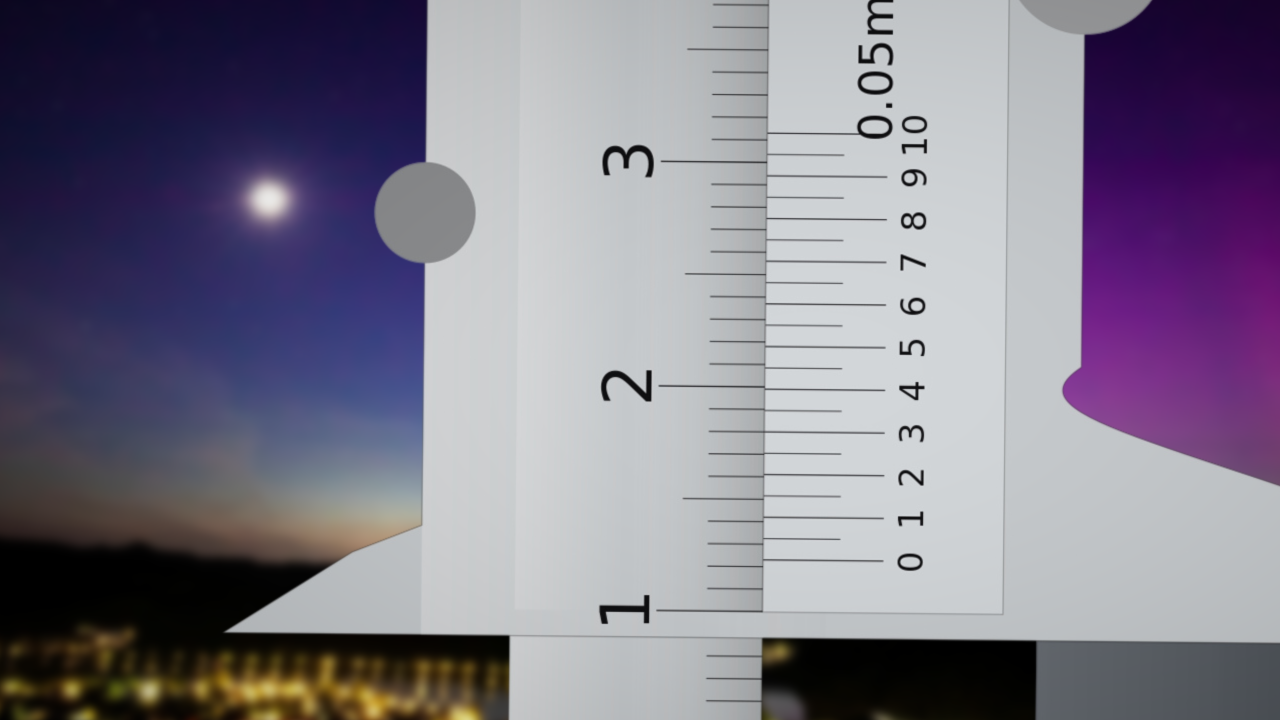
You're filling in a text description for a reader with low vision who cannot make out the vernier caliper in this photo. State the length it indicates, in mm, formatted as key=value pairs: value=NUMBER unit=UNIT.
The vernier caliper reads value=12.3 unit=mm
